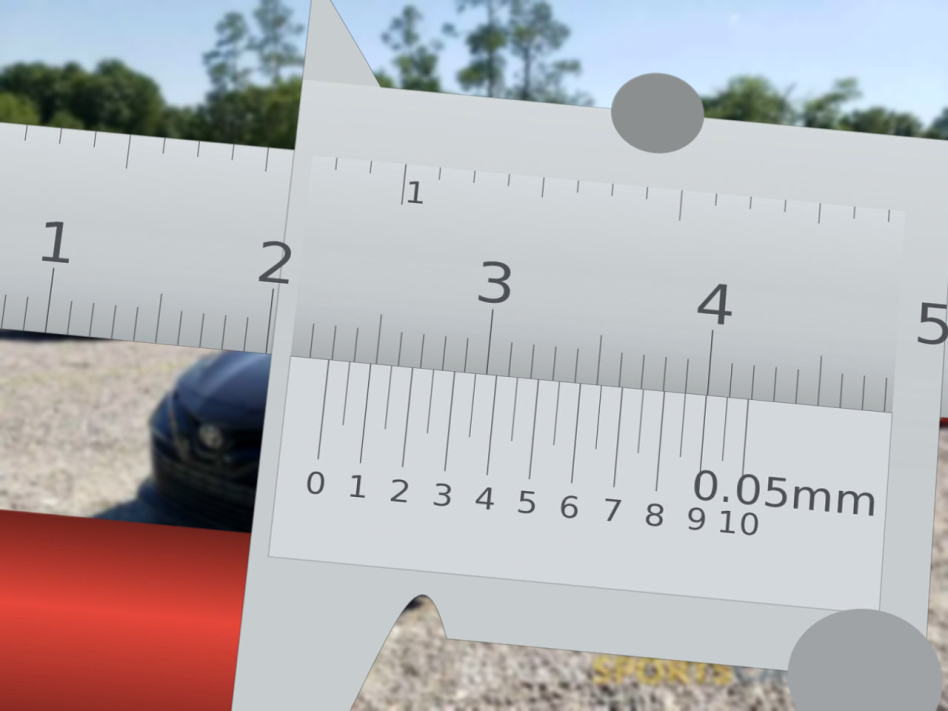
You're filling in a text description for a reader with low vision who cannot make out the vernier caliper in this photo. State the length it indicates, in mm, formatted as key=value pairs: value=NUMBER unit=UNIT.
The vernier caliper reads value=22.85 unit=mm
